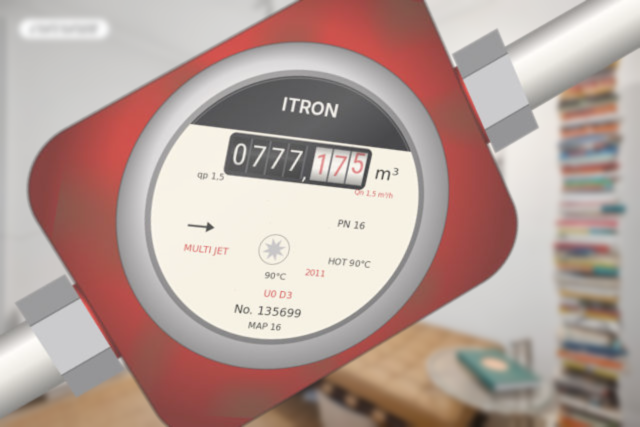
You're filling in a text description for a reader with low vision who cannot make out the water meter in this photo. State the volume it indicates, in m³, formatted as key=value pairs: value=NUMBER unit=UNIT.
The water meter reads value=777.175 unit=m³
